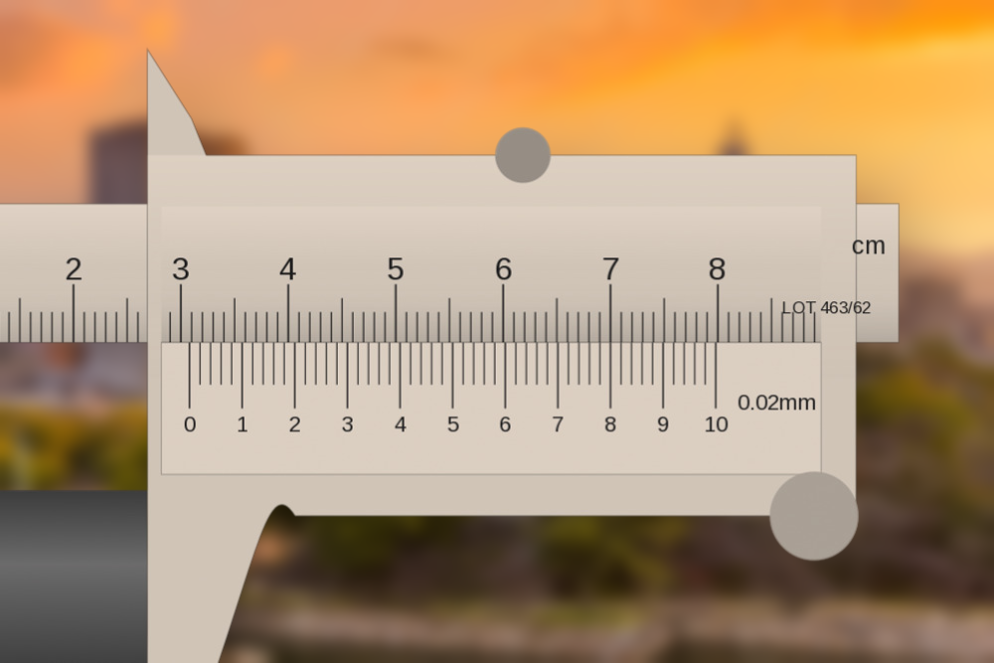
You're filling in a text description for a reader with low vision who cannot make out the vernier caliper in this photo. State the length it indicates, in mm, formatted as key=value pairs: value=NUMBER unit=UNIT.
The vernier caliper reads value=30.8 unit=mm
